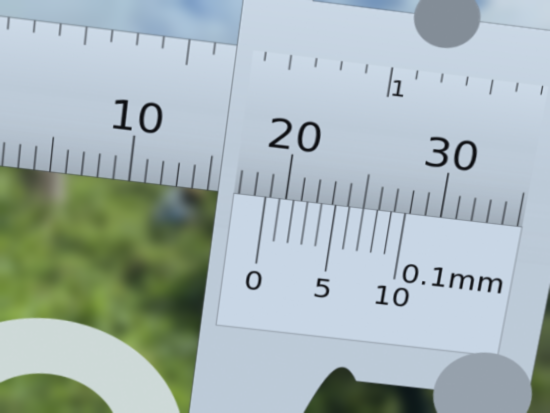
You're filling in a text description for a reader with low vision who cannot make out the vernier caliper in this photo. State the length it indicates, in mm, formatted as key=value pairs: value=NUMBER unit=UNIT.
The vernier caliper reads value=18.7 unit=mm
